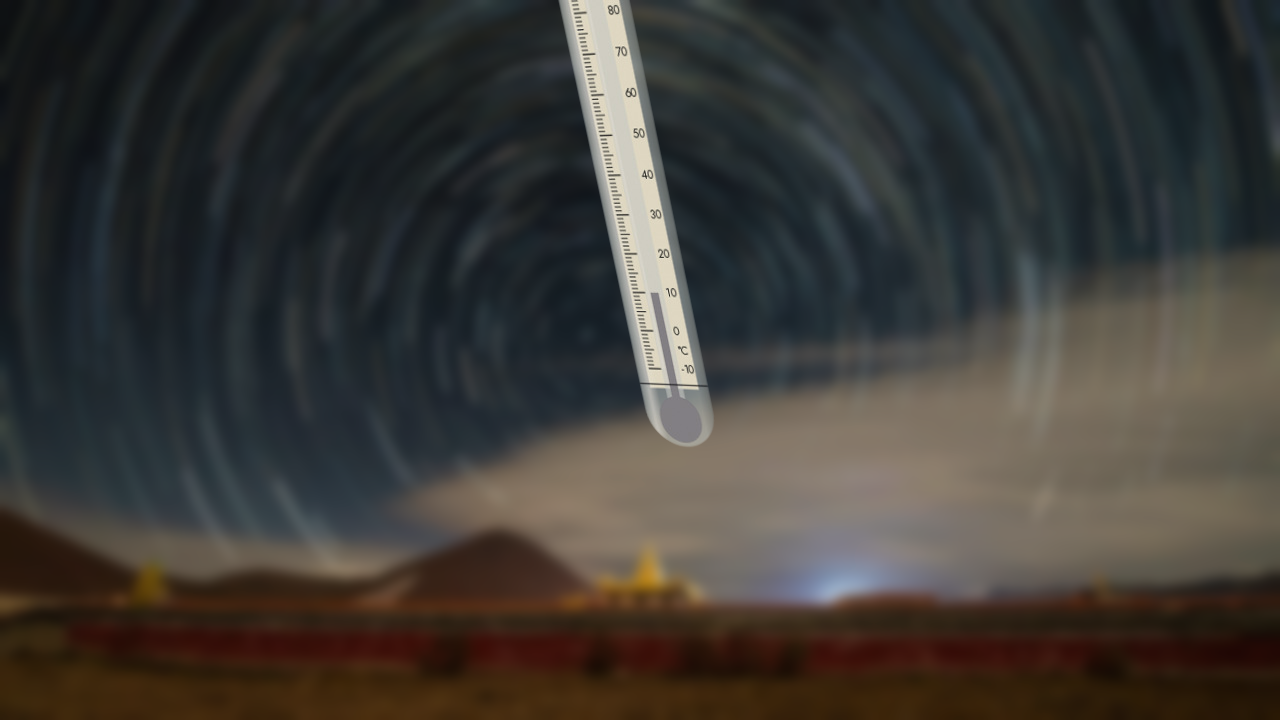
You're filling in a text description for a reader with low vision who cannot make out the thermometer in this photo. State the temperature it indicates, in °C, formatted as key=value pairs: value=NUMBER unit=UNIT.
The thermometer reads value=10 unit=°C
